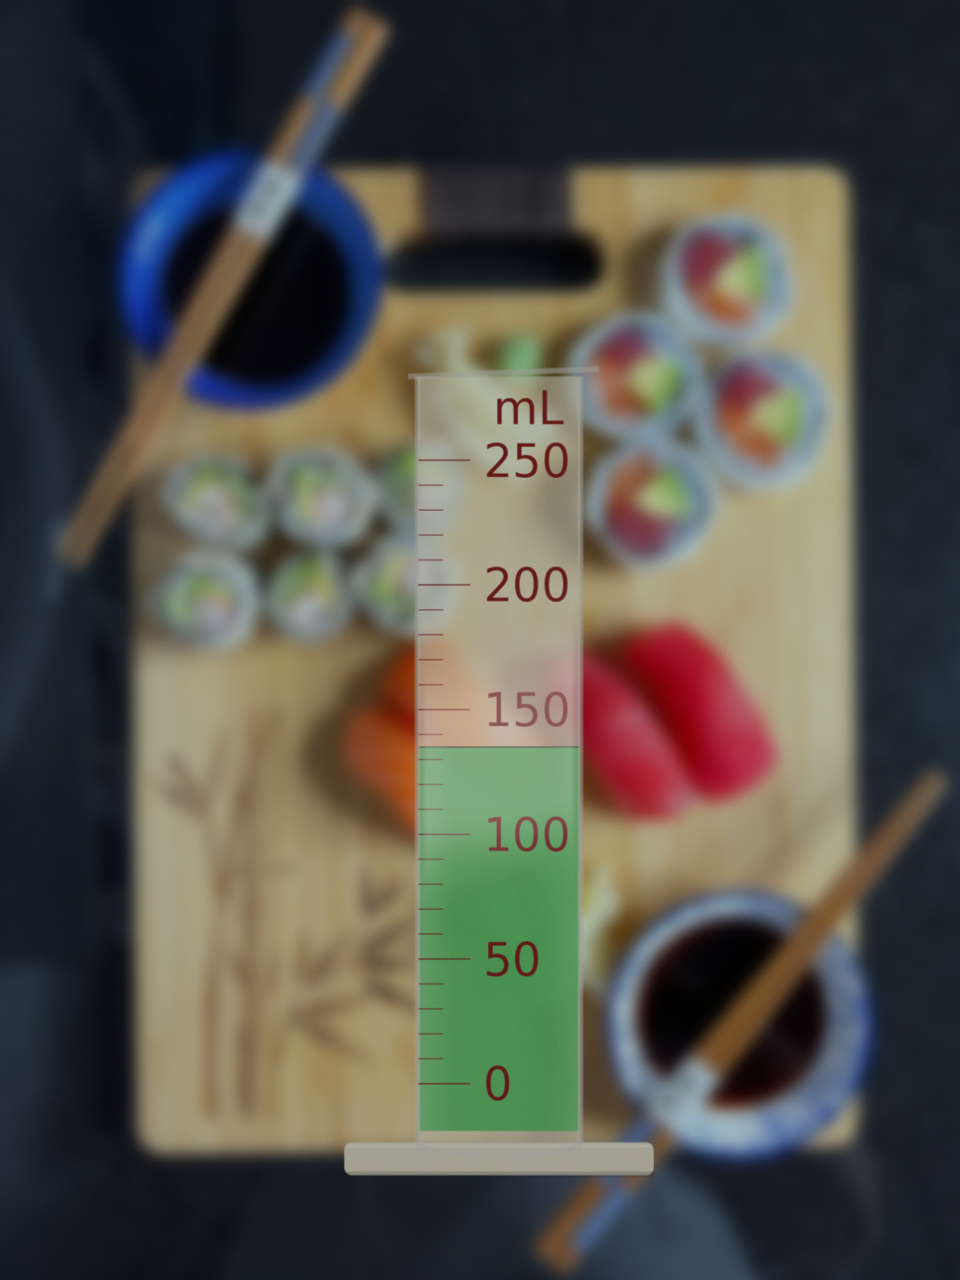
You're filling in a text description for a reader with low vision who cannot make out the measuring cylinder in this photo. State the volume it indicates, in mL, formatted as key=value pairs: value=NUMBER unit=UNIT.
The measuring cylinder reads value=135 unit=mL
